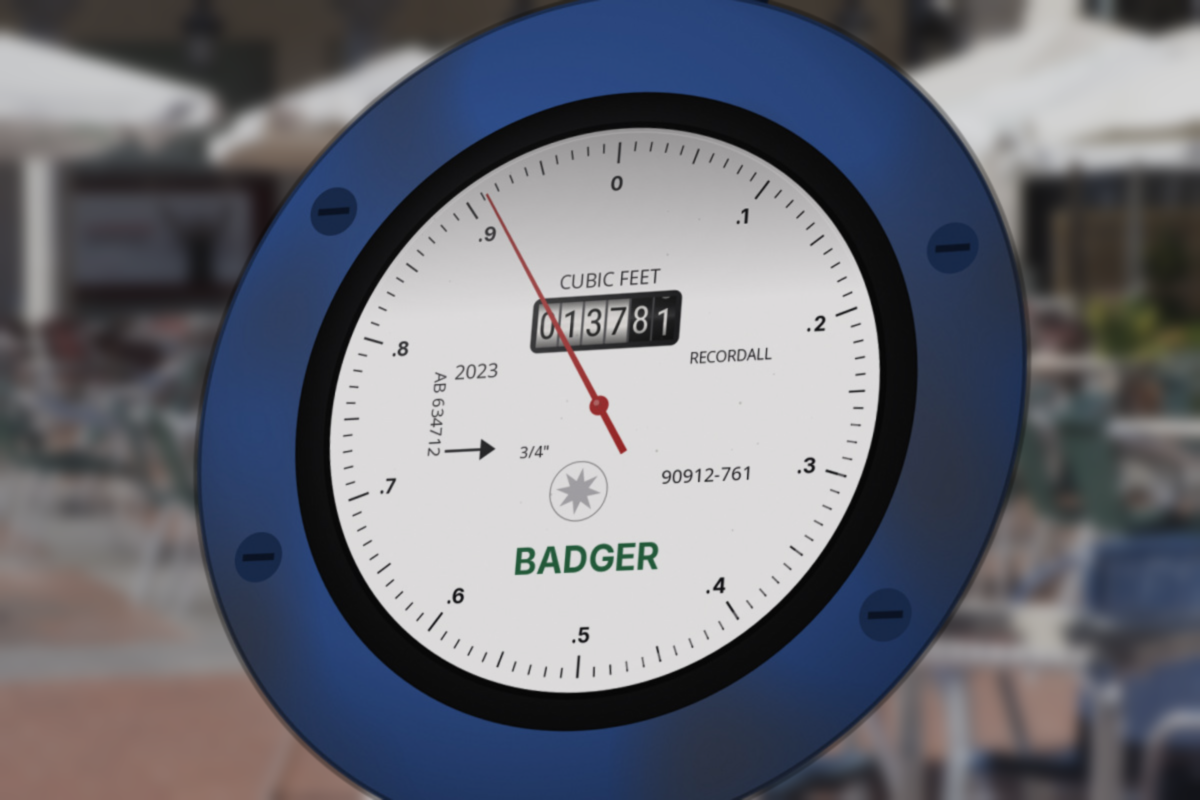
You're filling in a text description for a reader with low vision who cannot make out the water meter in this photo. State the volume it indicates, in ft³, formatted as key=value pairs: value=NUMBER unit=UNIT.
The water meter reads value=13780.91 unit=ft³
